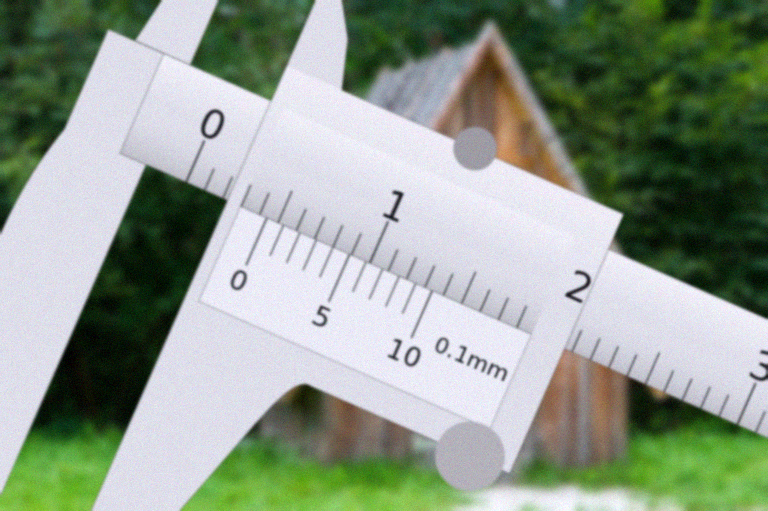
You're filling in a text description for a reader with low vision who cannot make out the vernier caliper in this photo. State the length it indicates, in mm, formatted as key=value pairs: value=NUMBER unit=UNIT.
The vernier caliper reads value=4.4 unit=mm
